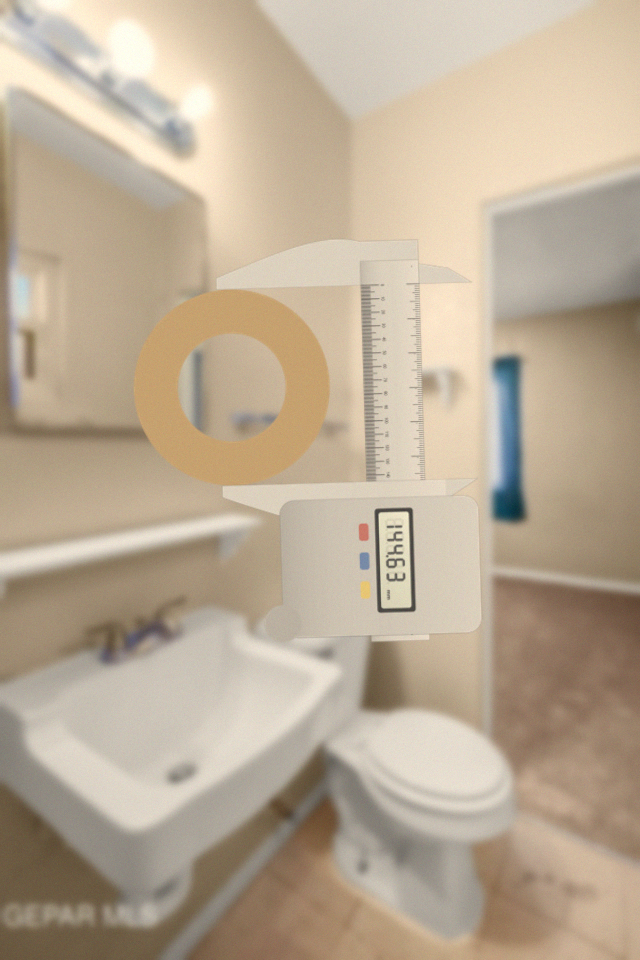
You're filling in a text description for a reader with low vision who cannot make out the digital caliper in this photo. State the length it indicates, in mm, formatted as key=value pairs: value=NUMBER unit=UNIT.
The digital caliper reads value=144.63 unit=mm
